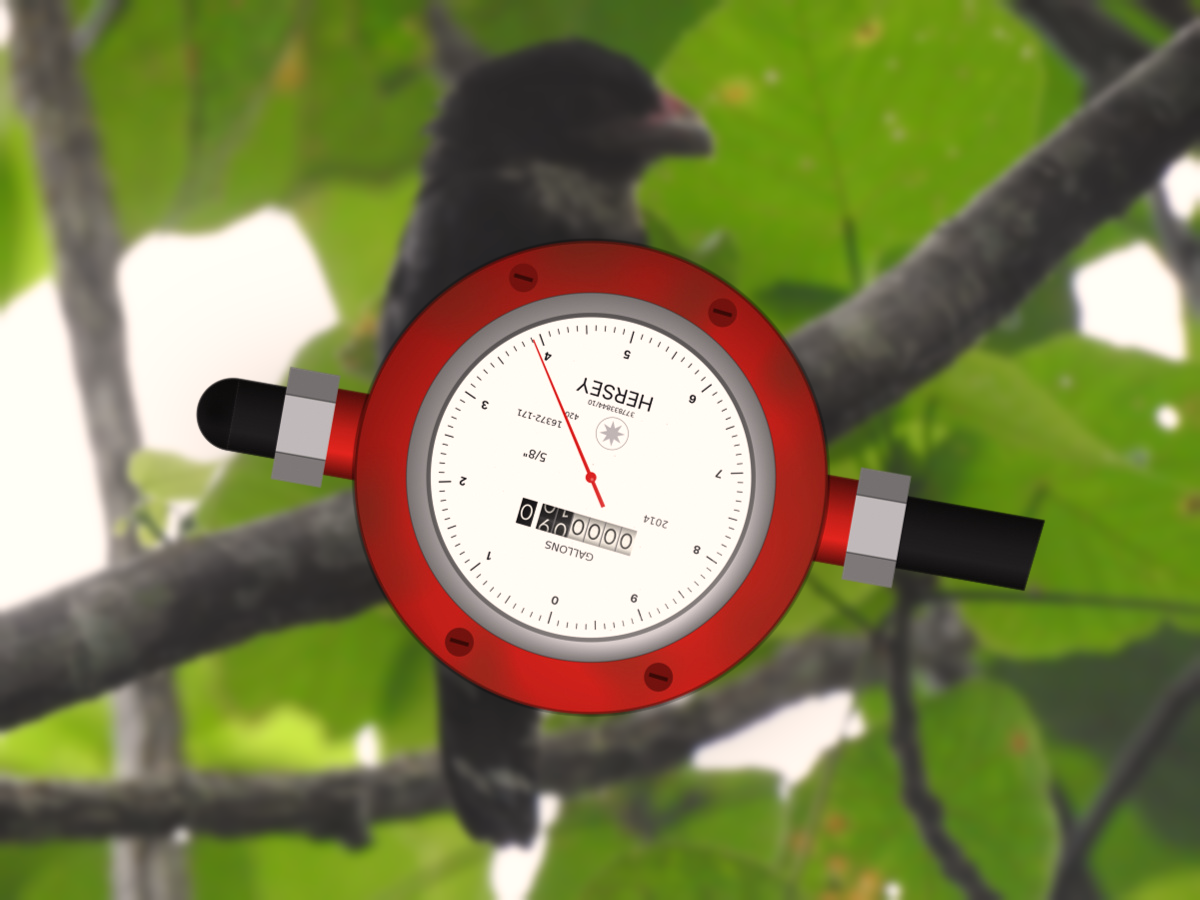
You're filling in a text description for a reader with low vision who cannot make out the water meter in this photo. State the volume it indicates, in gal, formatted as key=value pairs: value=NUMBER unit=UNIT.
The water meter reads value=93.9 unit=gal
